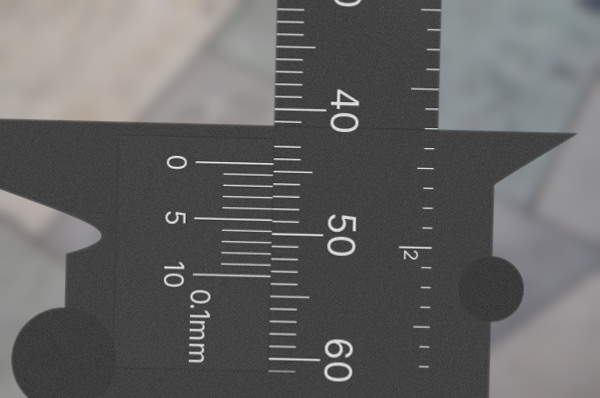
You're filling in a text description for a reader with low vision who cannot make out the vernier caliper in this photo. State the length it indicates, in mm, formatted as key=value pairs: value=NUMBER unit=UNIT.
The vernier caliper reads value=44.4 unit=mm
